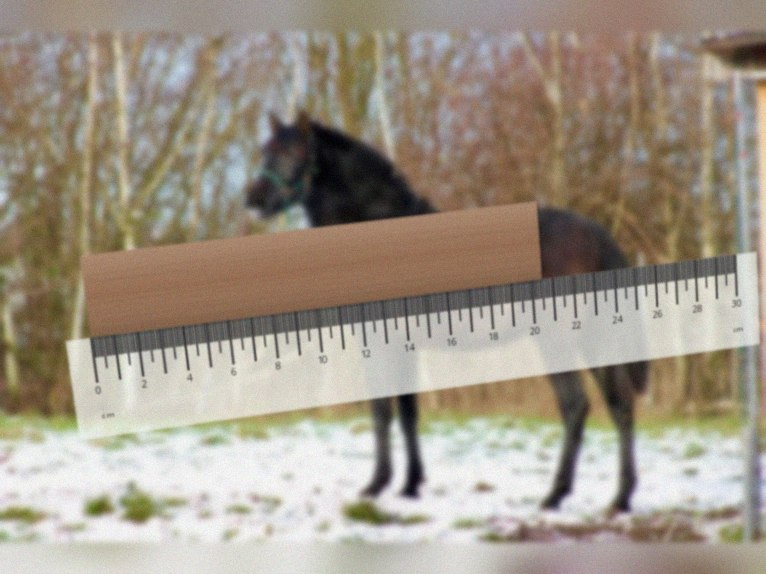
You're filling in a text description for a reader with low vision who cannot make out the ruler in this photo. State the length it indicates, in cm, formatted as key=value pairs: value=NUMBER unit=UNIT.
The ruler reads value=20.5 unit=cm
